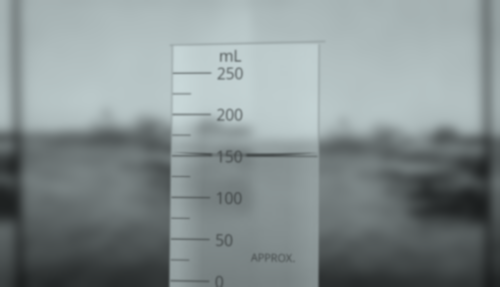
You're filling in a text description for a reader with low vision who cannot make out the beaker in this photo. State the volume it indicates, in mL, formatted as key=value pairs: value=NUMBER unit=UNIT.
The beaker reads value=150 unit=mL
